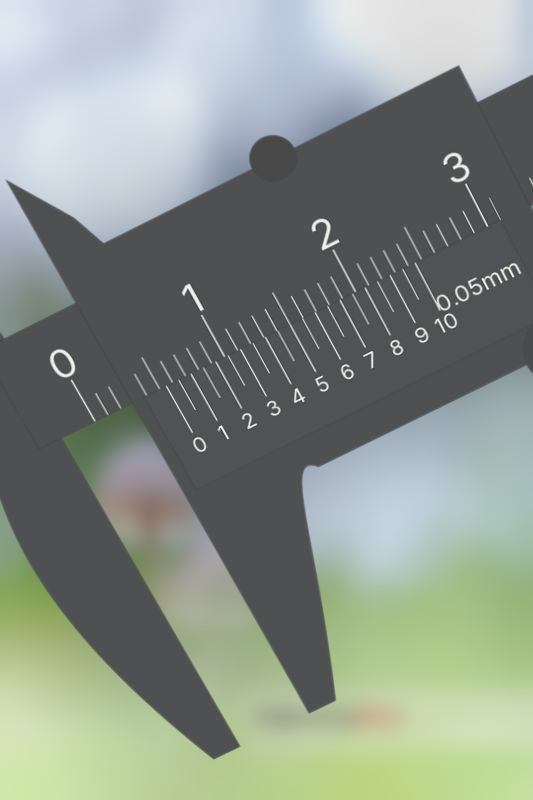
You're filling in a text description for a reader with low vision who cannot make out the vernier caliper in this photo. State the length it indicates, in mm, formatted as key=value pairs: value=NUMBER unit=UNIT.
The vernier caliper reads value=5.5 unit=mm
